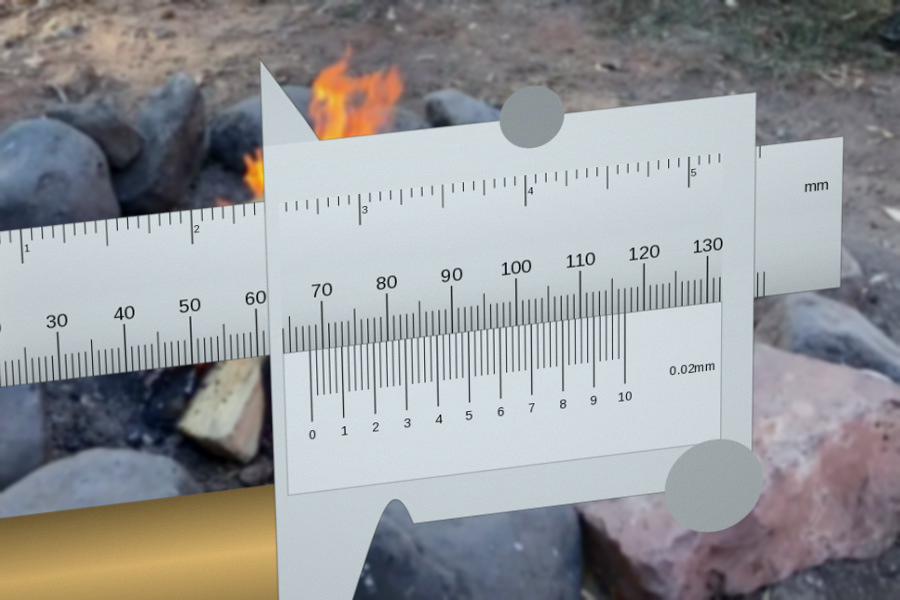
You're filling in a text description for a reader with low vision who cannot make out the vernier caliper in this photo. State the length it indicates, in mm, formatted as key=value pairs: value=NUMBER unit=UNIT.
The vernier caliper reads value=68.0 unit=mm
